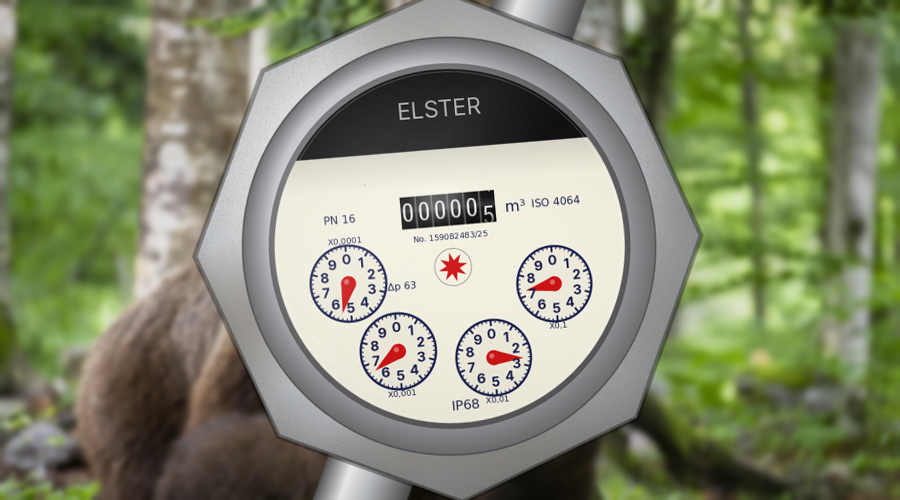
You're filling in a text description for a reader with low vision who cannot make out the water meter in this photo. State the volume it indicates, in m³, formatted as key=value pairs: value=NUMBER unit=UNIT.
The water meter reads value=4.7265 unit=m³
